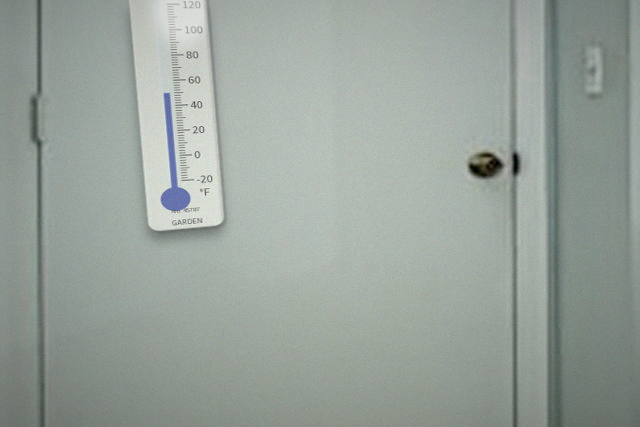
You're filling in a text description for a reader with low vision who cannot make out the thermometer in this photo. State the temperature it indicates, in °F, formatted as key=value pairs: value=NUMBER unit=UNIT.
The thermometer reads value=50 unit=°F
